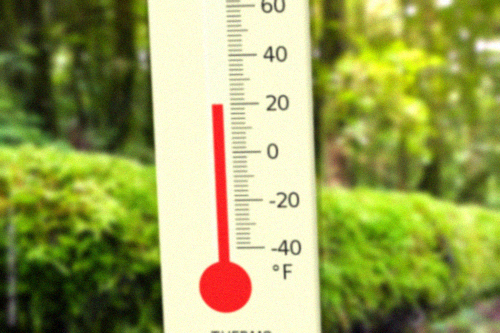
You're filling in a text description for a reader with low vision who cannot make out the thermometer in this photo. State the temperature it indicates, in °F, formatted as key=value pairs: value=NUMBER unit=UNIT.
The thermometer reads value=20 unit=°F
